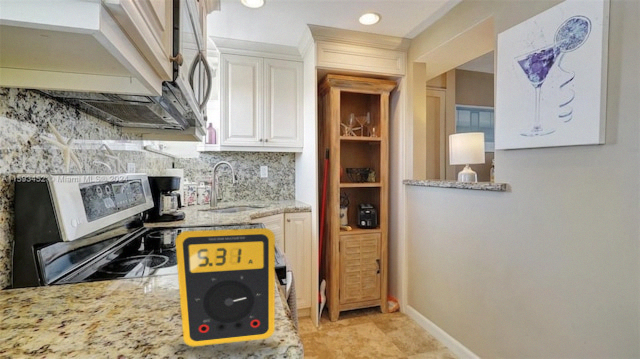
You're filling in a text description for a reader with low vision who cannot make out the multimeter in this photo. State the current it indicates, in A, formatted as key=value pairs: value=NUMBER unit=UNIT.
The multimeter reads value=5.31 unit=A
